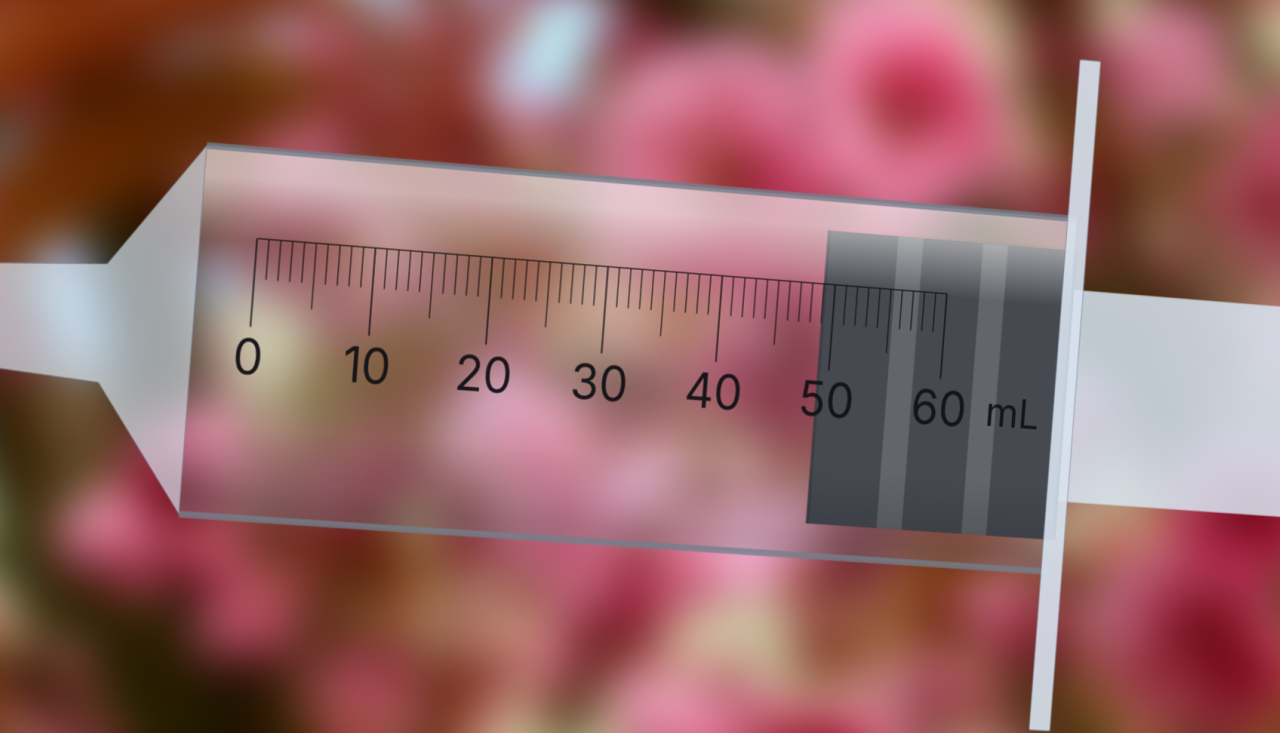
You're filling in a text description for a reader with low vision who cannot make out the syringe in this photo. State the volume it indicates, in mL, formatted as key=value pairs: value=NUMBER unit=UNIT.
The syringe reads value=49 unit=mL
